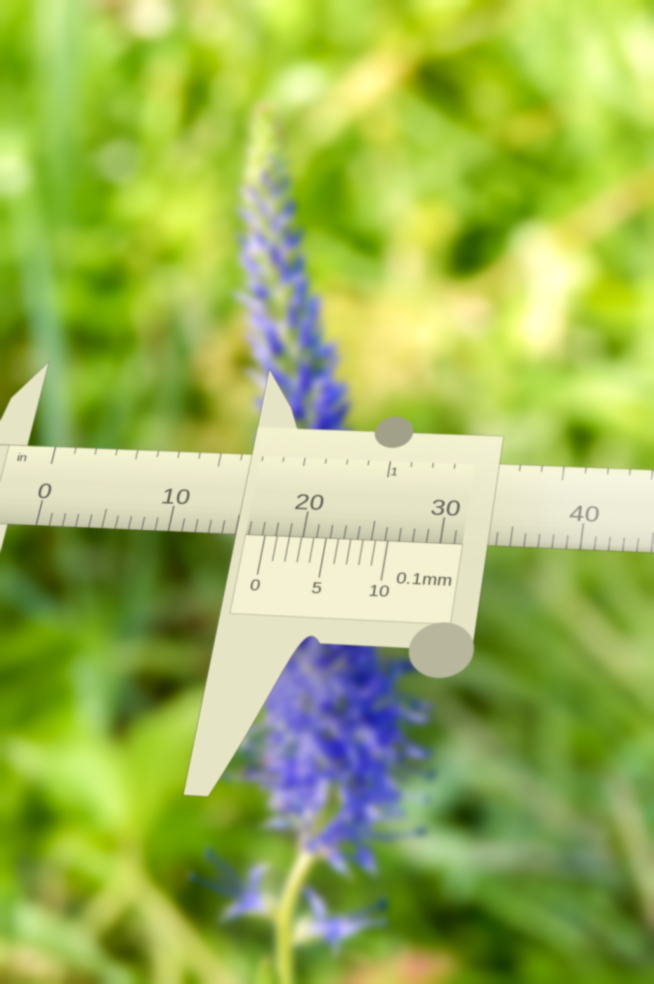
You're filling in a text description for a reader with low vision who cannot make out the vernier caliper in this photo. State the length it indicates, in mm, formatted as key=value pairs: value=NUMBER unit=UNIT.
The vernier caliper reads value=17.2 unit=mm
